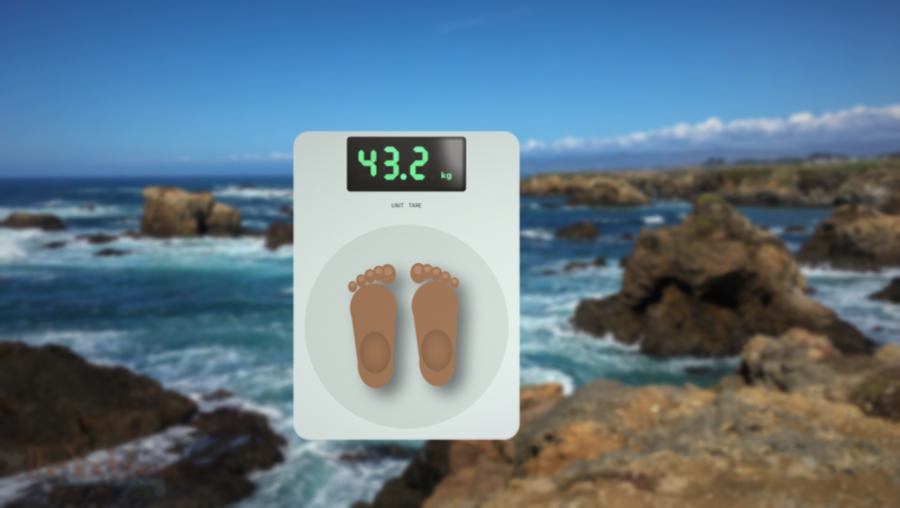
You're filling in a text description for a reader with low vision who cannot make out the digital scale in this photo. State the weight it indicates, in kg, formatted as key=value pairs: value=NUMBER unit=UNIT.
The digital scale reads value=43.2 unit=kg
